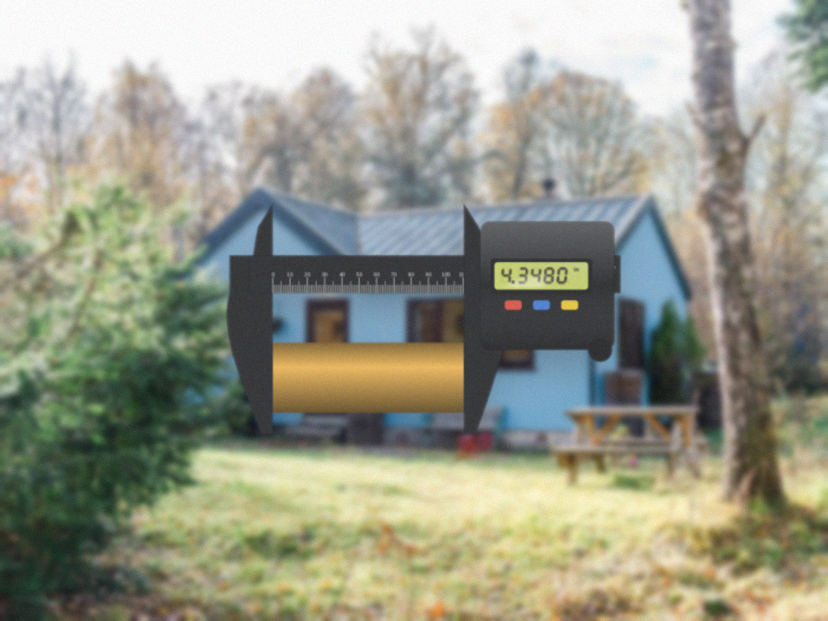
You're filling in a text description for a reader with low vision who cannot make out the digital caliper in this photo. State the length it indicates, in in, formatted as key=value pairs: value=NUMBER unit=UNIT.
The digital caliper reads value=4.3480 unit=in
